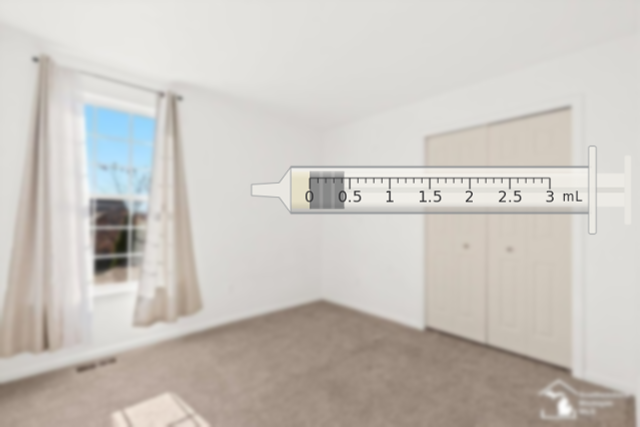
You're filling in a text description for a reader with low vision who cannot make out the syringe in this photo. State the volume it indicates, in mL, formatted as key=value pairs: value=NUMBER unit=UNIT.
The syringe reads value=0 unit=mL
